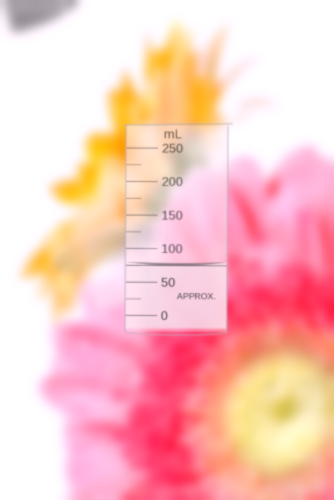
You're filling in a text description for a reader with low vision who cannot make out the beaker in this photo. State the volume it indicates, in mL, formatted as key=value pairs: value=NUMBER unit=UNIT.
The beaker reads value=75 unit=mL
